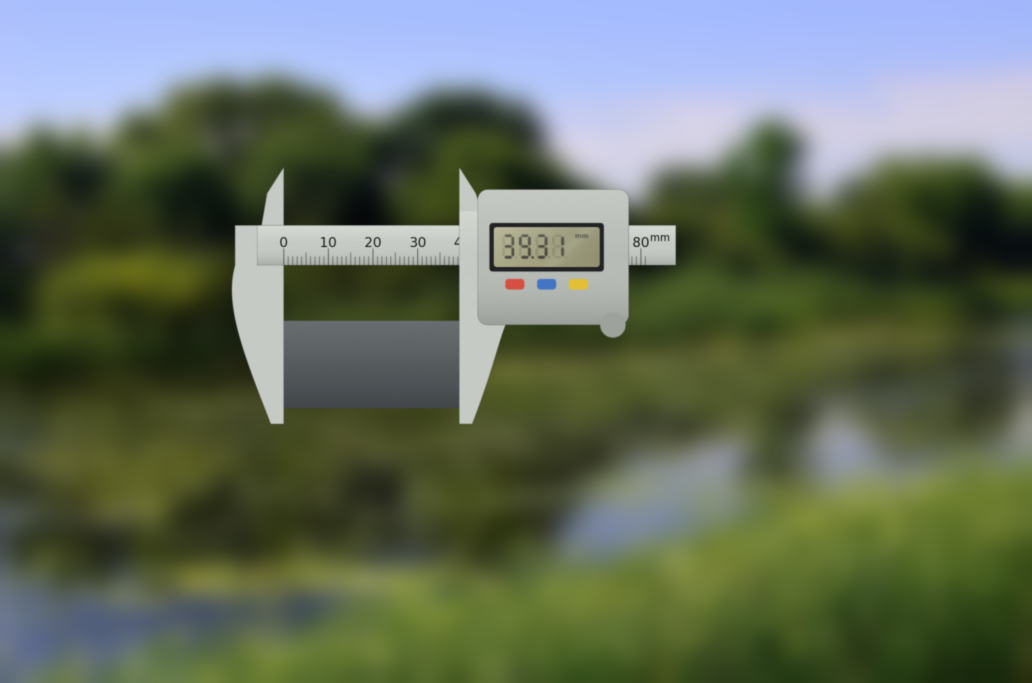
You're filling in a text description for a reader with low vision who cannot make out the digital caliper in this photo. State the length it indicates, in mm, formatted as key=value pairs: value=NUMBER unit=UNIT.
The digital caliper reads value=39.31 unit=mm
